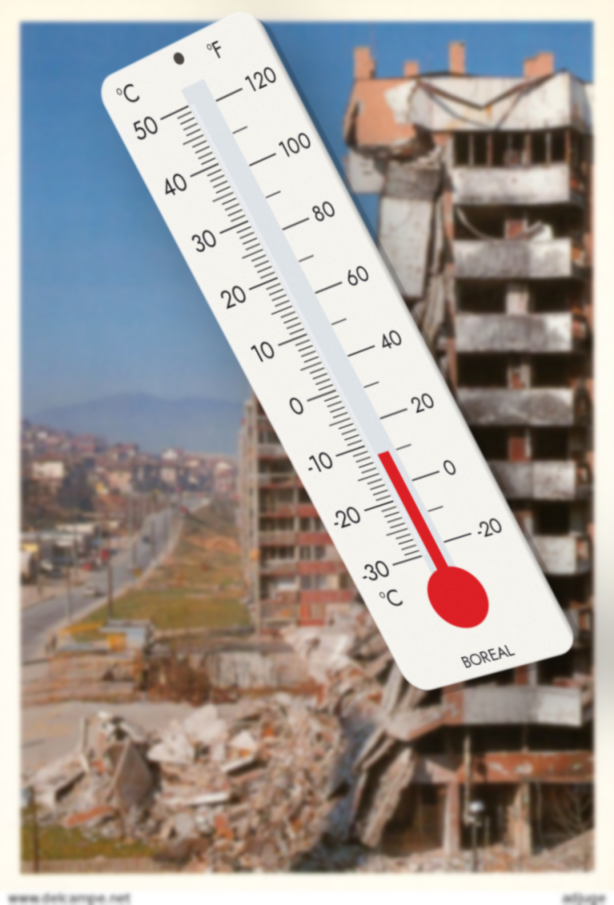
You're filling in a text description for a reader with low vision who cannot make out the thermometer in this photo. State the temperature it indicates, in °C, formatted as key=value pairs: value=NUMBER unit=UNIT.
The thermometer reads value=-12 unit=°C
